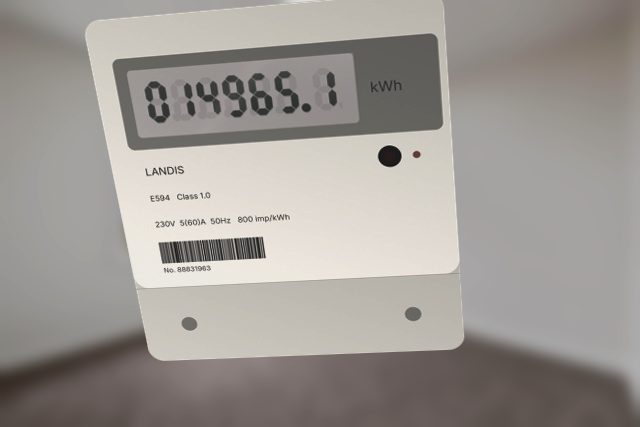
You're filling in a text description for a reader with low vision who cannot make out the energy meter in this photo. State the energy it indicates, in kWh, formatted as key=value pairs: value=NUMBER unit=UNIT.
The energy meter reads value=14965.1 unit=kWh
